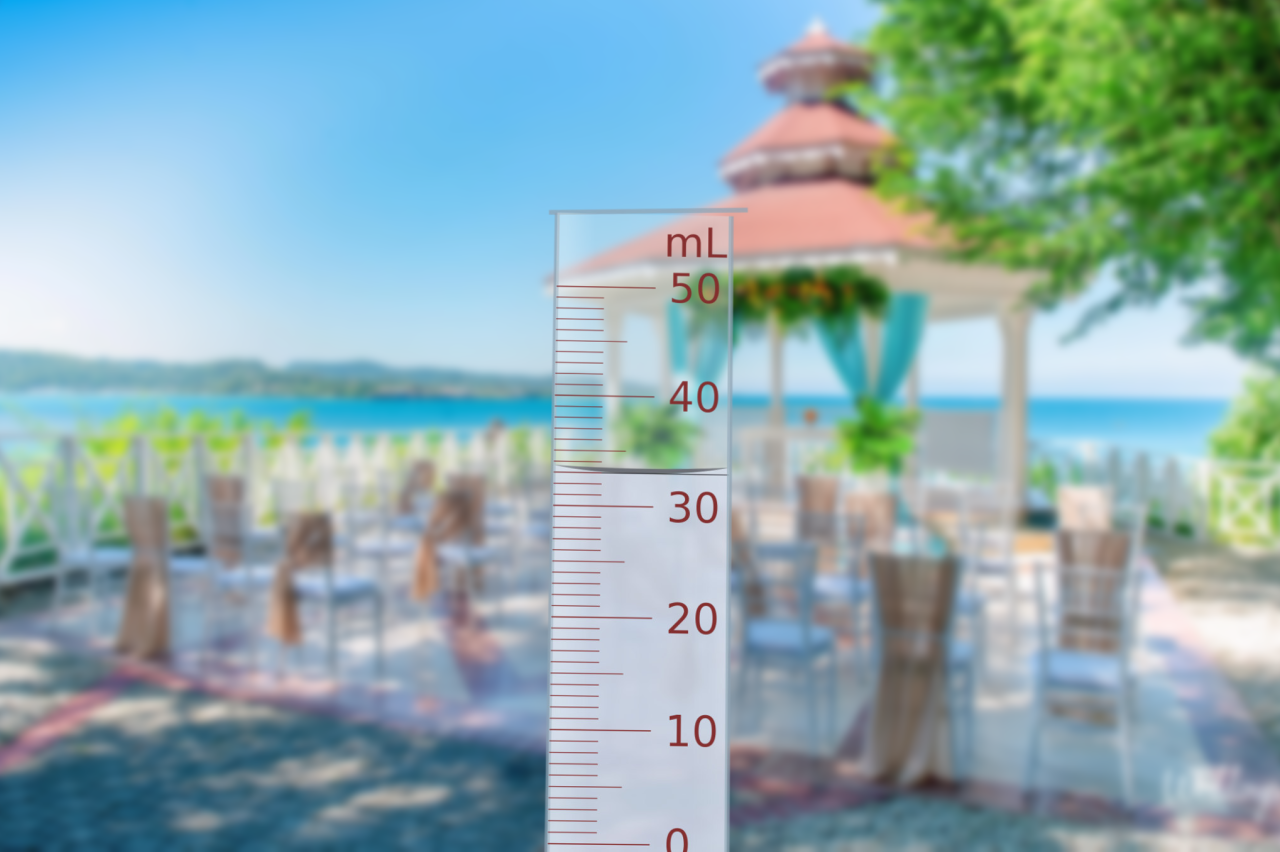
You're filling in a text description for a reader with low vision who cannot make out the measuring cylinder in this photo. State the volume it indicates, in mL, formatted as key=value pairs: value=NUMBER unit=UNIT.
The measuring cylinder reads value=33 unit=mL
